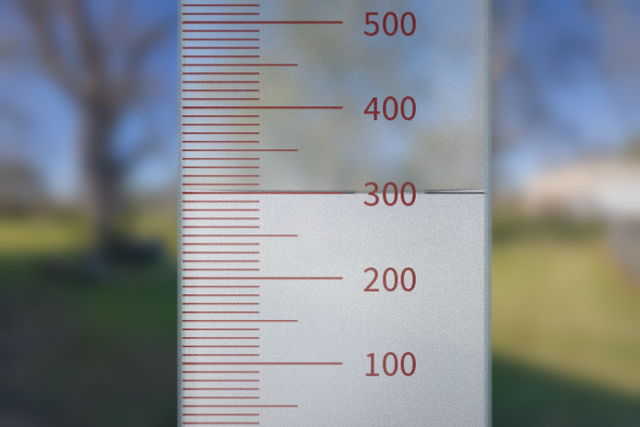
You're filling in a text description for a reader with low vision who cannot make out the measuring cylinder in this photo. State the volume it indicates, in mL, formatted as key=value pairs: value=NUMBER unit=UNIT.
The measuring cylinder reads value=300 unit=mL
